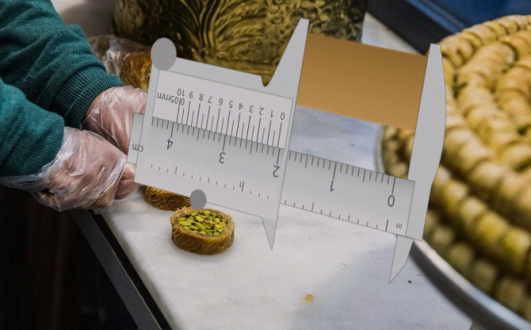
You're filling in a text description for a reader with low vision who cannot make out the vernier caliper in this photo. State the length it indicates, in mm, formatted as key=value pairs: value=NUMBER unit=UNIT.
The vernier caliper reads value=20.4 unit=mm
